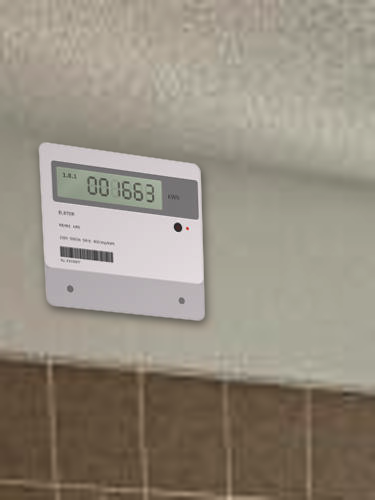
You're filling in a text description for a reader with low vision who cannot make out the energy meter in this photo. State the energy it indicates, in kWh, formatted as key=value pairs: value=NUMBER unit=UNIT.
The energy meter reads value=1663 unit=kWh
